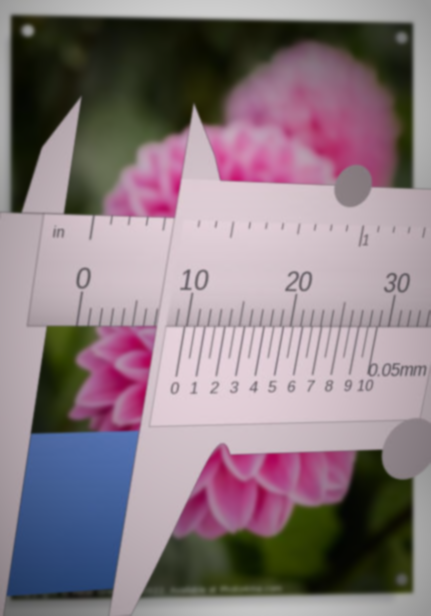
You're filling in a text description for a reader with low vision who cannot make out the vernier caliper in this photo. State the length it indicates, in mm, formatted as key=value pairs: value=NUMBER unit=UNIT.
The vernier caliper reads value=9.8 unit=mm
